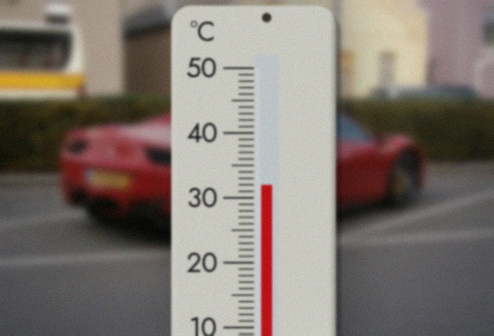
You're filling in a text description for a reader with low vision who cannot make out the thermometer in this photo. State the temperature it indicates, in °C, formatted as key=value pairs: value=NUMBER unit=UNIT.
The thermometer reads value=32 unit=°C
